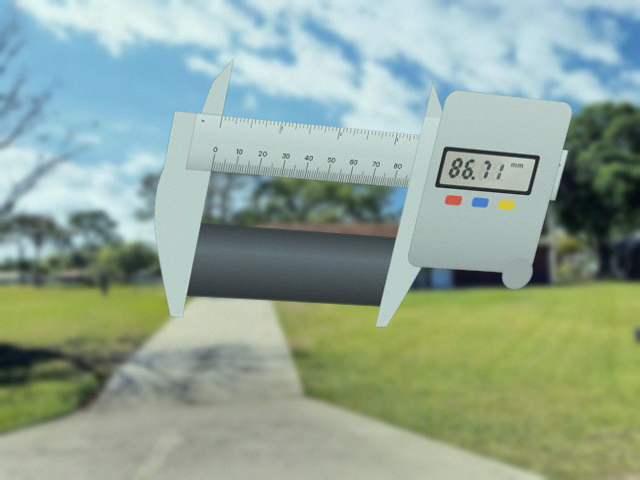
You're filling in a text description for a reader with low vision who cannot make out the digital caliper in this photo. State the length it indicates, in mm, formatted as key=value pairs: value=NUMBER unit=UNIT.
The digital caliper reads value=86.71 unit=mm
